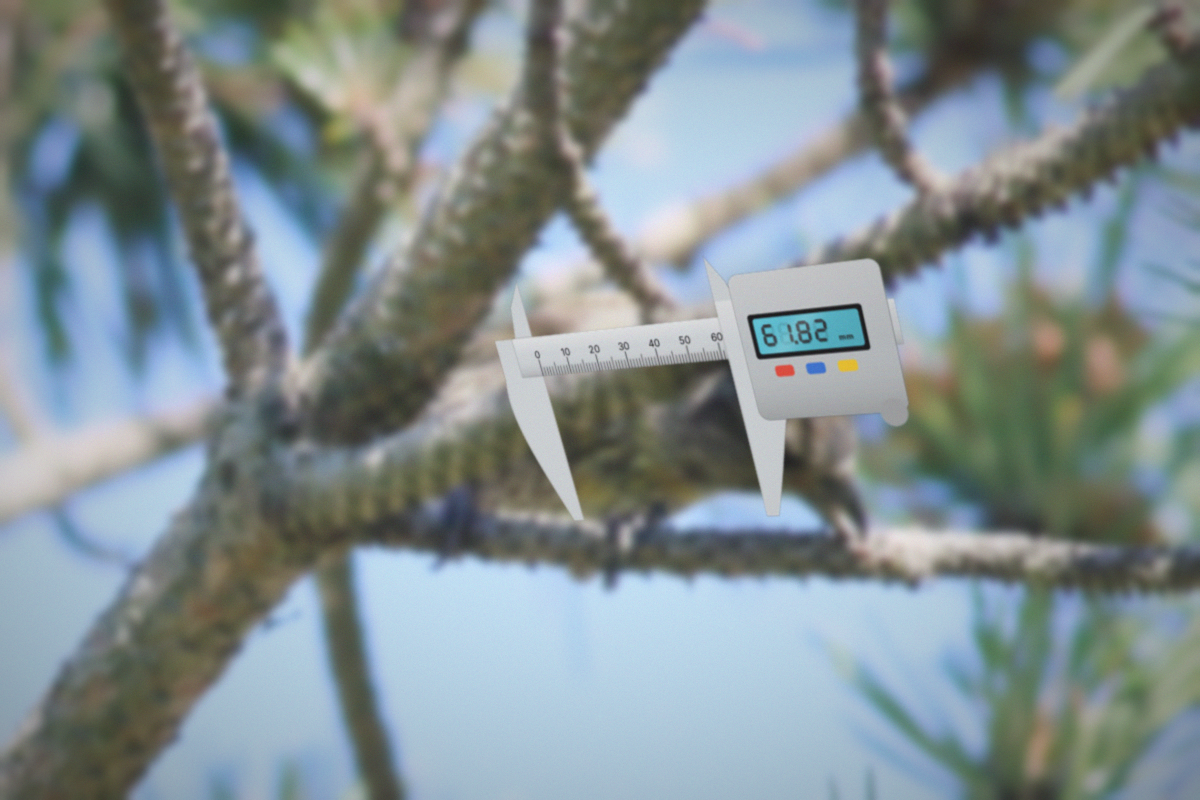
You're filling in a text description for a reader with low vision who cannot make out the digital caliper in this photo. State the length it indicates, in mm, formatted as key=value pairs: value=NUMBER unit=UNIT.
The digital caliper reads value=61.82 unit=mm
